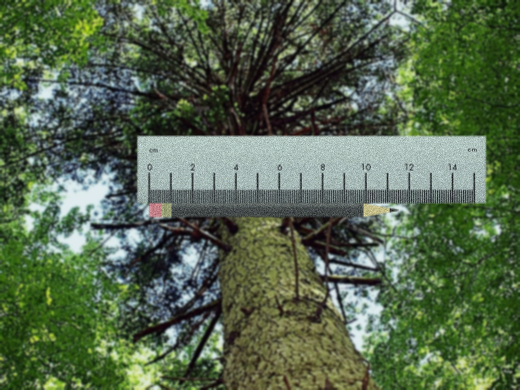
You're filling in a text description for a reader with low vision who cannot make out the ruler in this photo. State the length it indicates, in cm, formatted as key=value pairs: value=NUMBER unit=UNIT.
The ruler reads value=11.5 unit=cm
